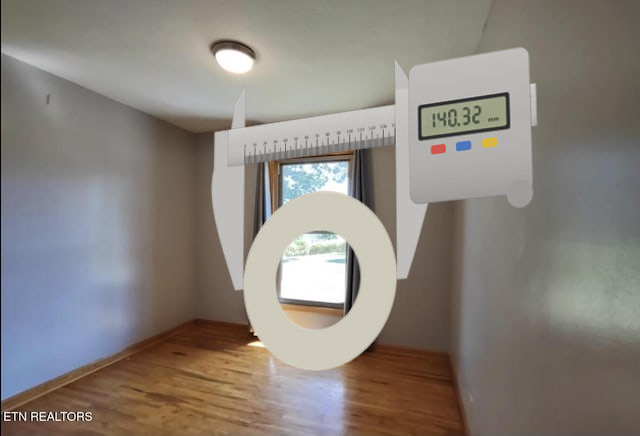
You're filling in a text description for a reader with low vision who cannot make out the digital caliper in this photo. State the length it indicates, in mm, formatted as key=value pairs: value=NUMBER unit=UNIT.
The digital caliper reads value=140.32 unit=mm
